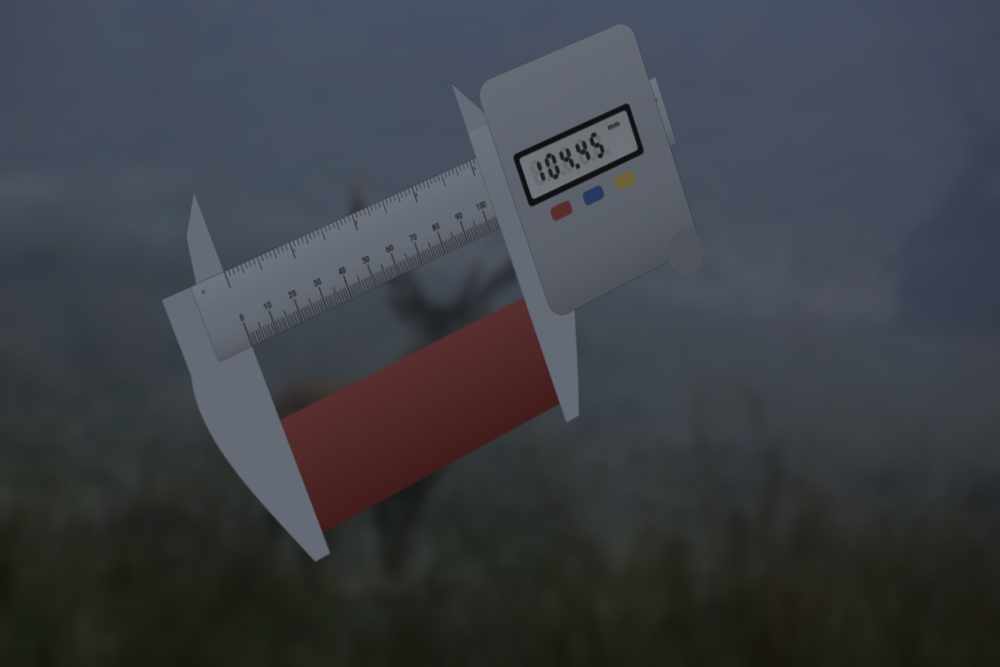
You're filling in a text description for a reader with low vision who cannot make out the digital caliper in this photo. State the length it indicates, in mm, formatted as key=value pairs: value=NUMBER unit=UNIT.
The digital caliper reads value=104.45 unit=mm
